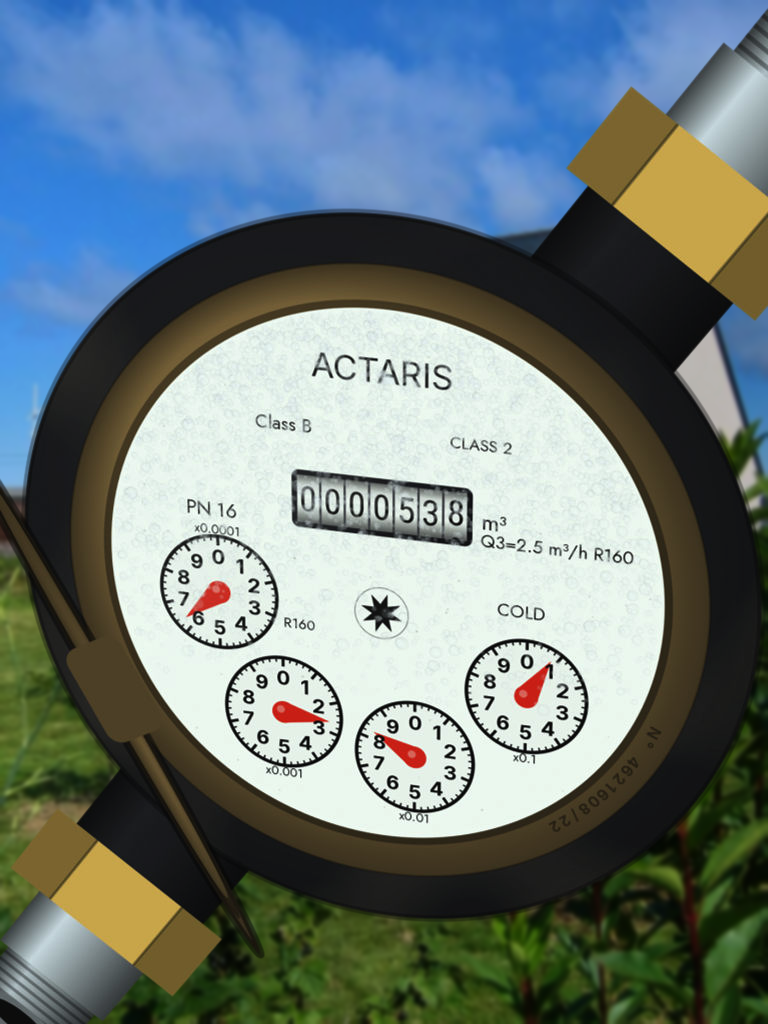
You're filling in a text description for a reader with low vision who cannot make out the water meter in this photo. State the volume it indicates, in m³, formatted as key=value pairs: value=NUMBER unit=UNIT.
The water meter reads value=538.0826 unit=m³
